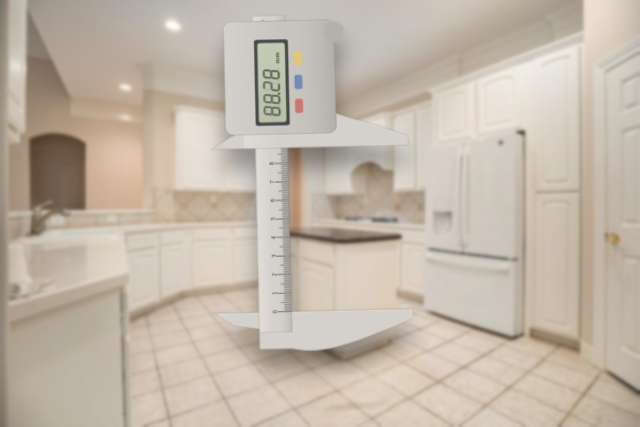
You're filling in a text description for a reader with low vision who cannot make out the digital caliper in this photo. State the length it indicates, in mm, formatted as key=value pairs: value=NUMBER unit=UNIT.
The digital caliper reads value=88.28 unit=mm
